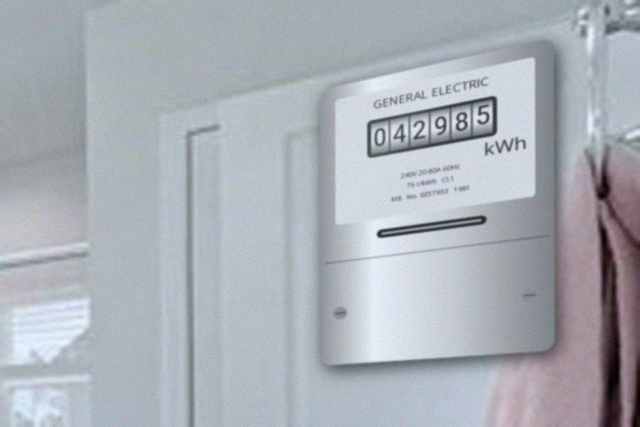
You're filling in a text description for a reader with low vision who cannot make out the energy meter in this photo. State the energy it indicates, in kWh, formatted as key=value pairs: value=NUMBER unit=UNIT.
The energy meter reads value=42985 unit=kWh
